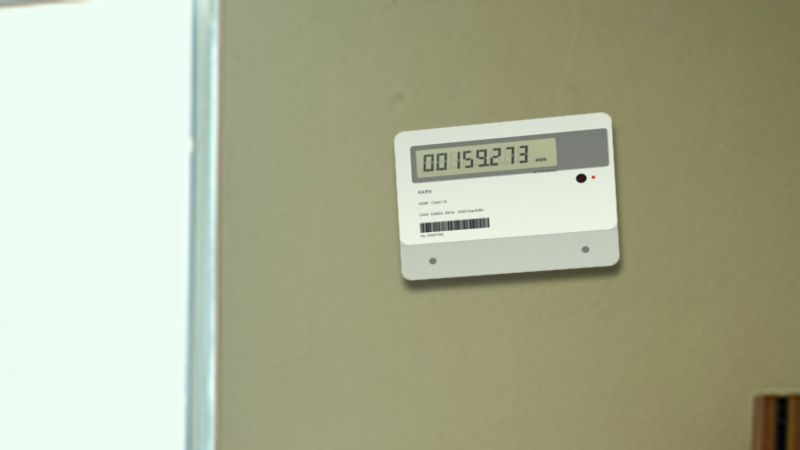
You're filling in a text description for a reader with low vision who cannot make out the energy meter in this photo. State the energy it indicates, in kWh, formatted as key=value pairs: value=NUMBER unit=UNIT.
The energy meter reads value=159.273 unit=kWh
